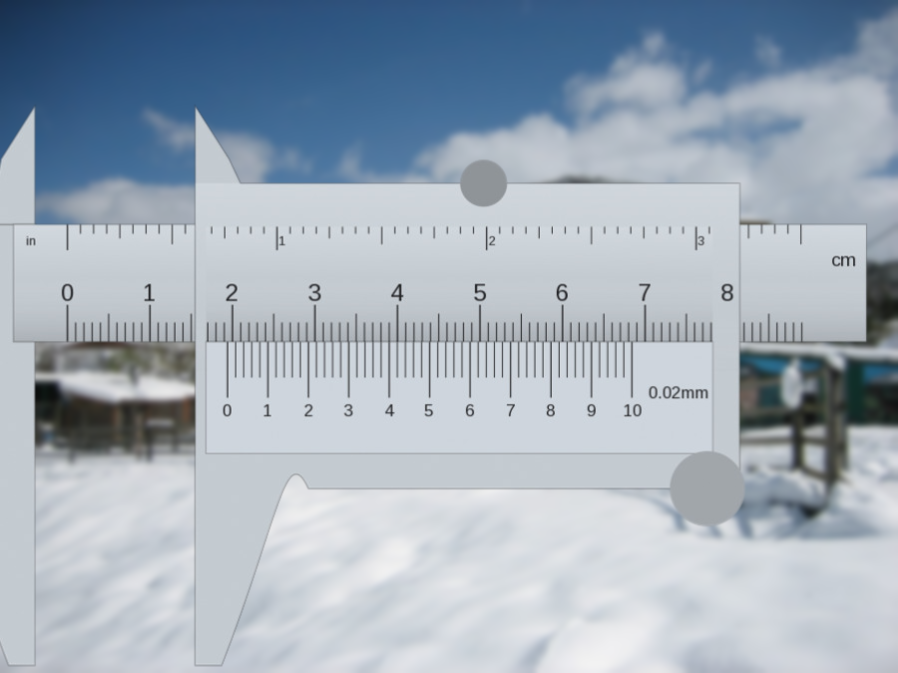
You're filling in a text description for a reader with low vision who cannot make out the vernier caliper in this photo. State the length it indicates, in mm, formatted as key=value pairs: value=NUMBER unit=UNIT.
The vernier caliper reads value=19.4 unit=mm
